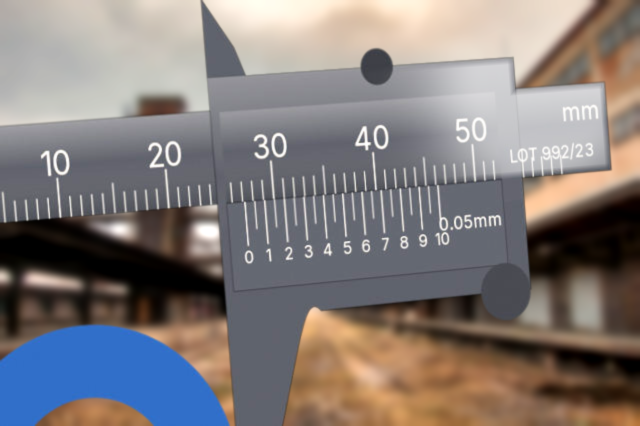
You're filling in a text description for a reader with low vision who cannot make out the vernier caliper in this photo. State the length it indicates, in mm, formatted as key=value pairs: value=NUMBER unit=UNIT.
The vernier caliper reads value=27.2 unit=mm
